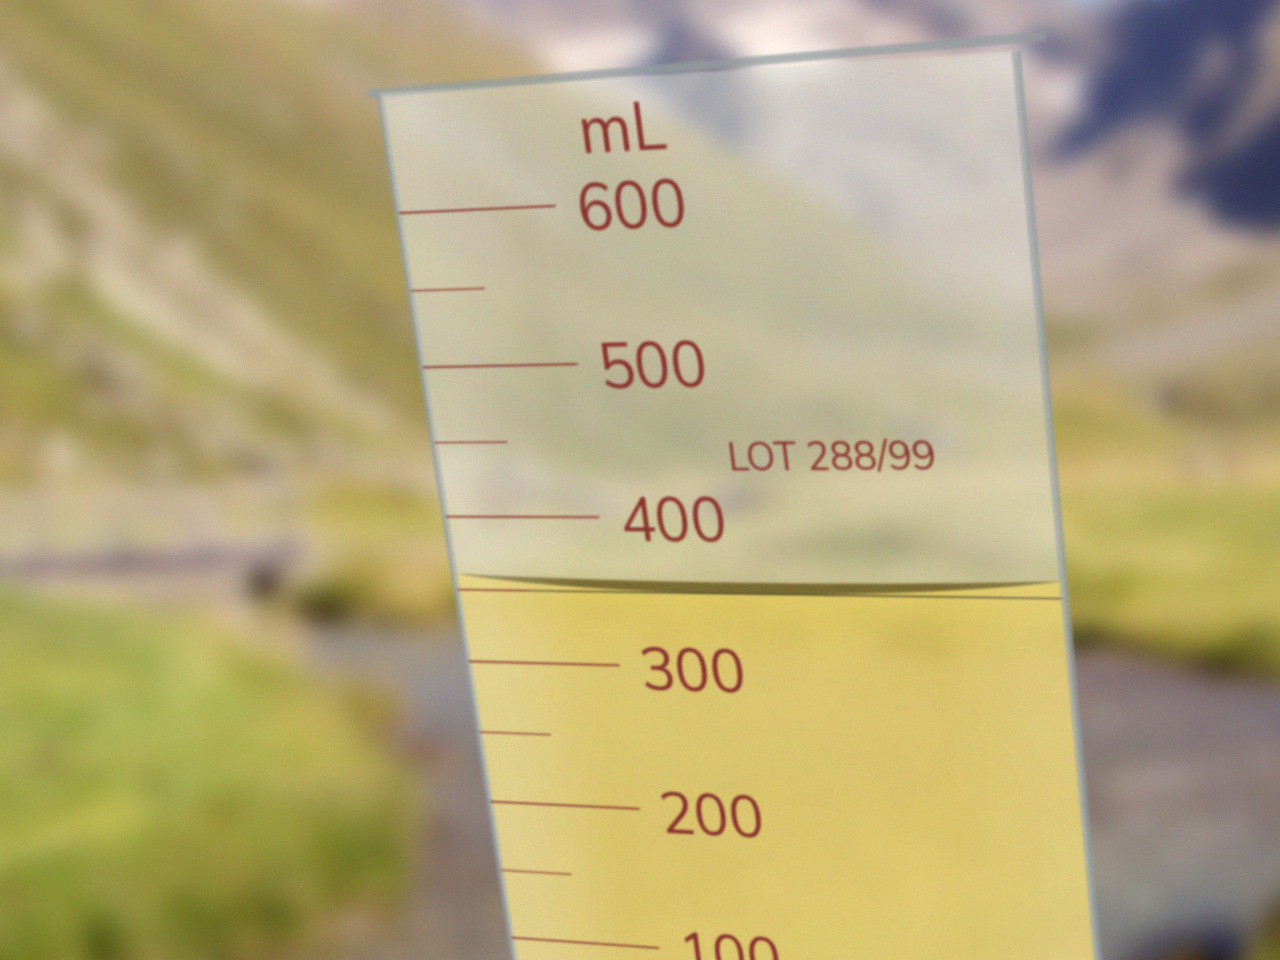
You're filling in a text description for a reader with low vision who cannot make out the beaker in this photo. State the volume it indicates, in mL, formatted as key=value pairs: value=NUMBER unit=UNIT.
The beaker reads value=350 unit=mL
